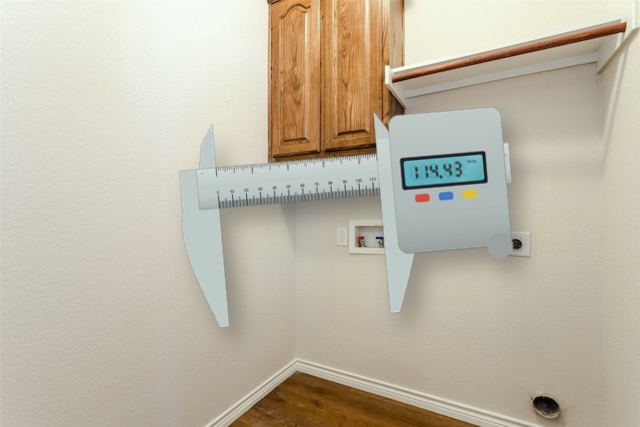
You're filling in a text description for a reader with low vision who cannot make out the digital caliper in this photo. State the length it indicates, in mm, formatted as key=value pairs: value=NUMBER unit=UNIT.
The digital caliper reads value=114.43 unit=mm
